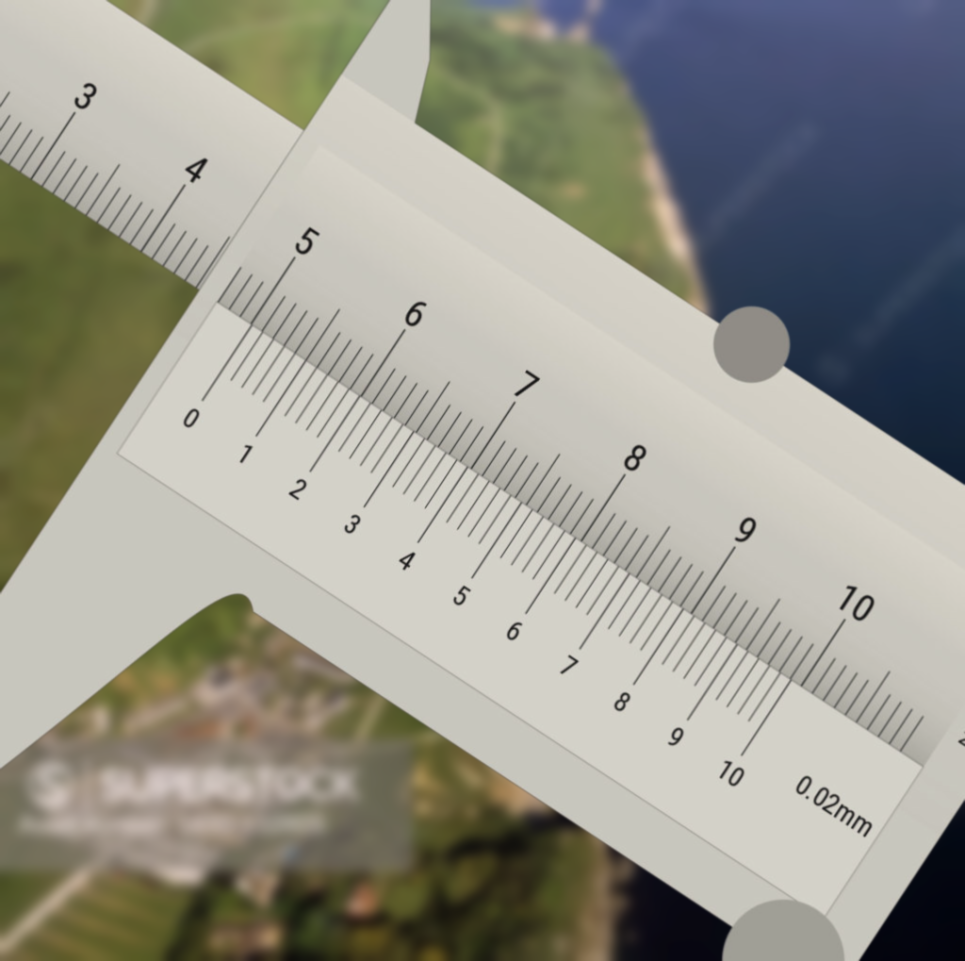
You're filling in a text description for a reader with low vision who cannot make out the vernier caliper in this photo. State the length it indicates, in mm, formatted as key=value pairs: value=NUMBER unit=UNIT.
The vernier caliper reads value=50.1 unit=mm
